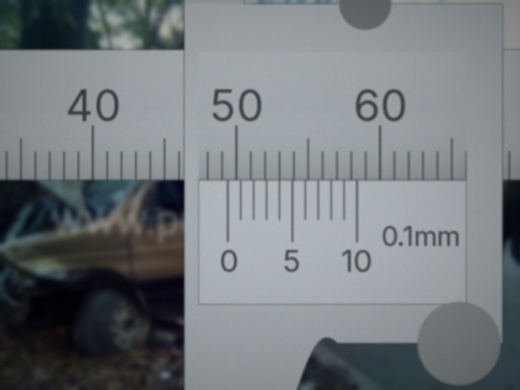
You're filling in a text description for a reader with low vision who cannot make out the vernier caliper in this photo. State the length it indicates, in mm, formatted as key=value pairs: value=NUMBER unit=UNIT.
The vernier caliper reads value=49.4 unit=mm
